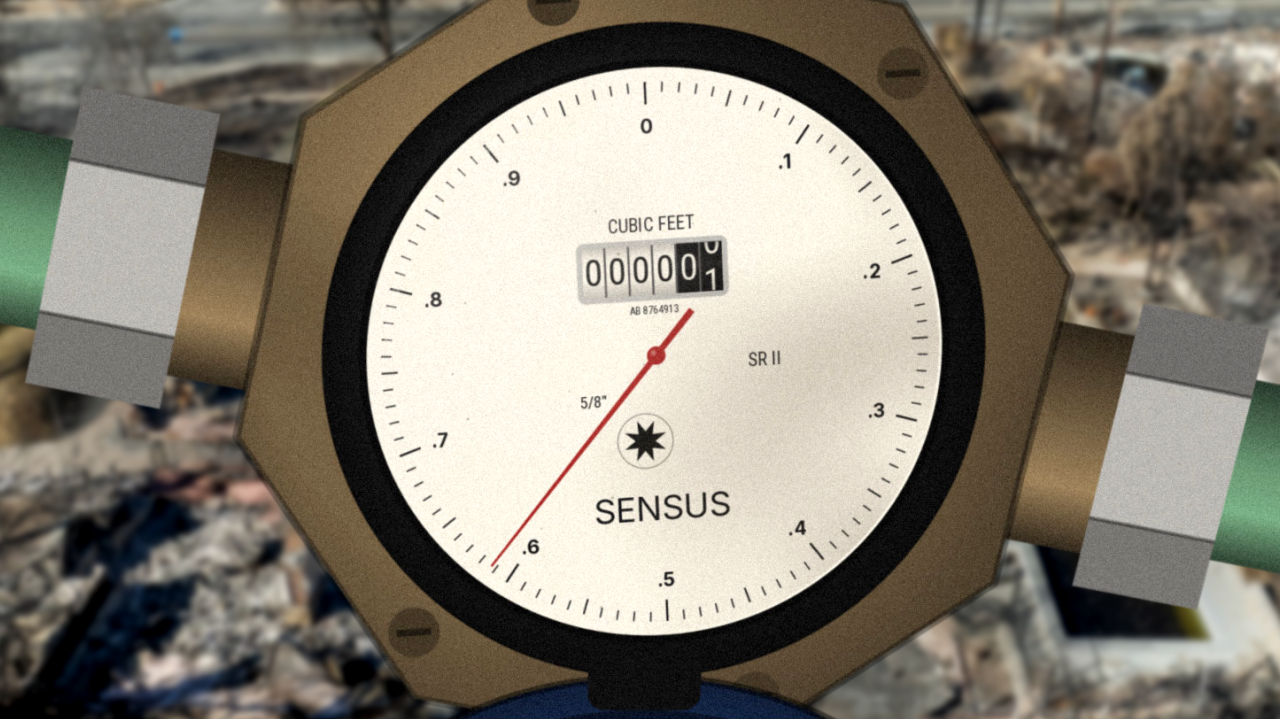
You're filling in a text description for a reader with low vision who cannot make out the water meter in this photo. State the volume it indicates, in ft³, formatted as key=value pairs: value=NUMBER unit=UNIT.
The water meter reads value=0.61 unit=ft³
